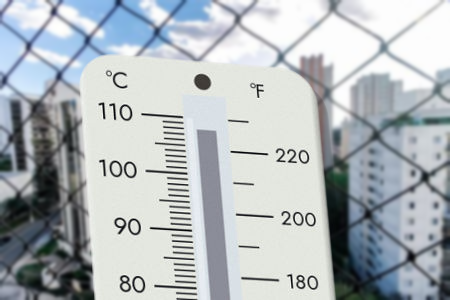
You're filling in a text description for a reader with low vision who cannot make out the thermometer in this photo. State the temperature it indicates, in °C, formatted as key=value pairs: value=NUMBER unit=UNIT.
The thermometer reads value=108 unit=°C
